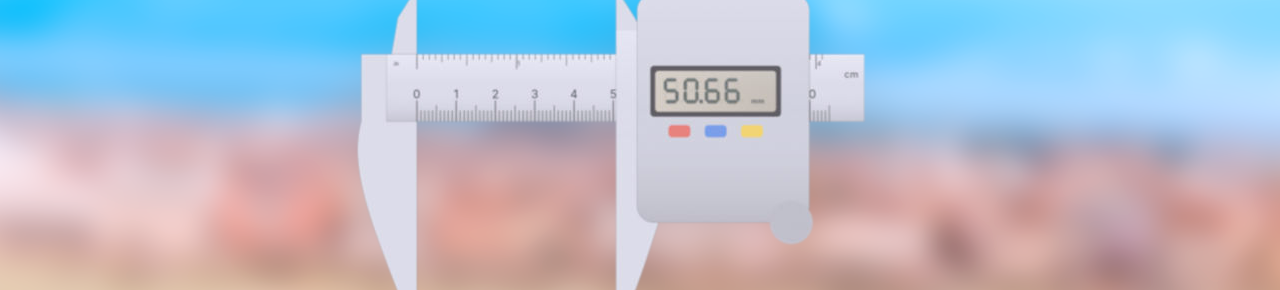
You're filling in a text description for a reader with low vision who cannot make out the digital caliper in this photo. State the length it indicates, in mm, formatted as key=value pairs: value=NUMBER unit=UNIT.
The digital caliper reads value=50.66 unit=mm
